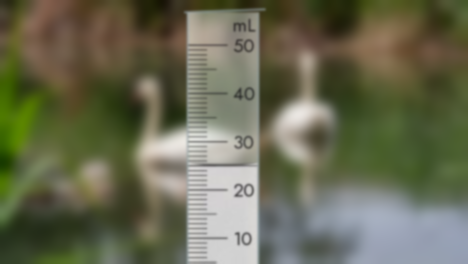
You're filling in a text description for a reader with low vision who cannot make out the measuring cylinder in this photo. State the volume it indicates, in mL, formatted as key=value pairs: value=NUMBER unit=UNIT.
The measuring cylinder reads value=25 unit=mL
